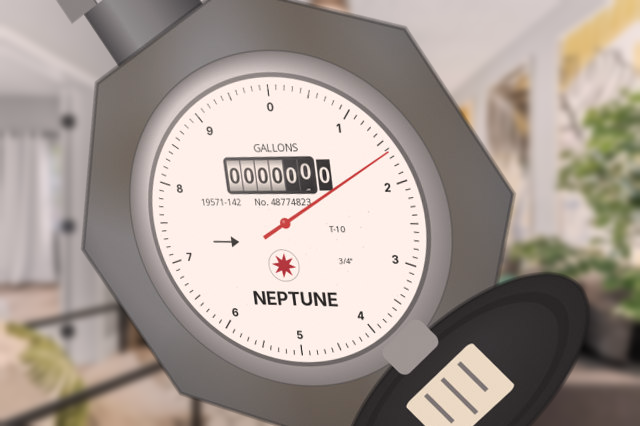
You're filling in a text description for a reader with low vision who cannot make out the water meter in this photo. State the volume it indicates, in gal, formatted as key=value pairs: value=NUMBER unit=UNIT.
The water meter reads value=1.6 unit=gal
